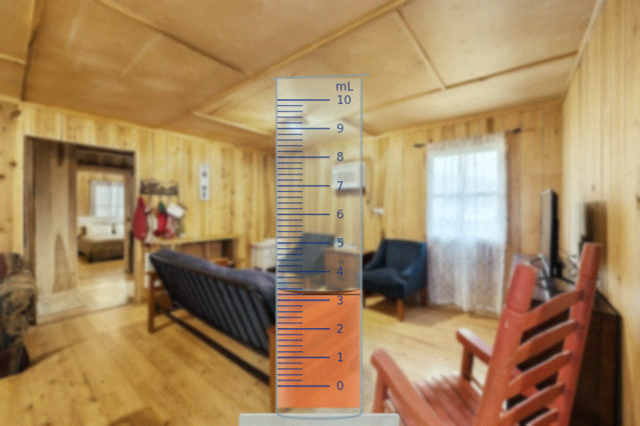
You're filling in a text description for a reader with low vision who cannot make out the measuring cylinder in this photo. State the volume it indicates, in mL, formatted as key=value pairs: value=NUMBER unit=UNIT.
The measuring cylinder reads value=3.2 unit=mL
